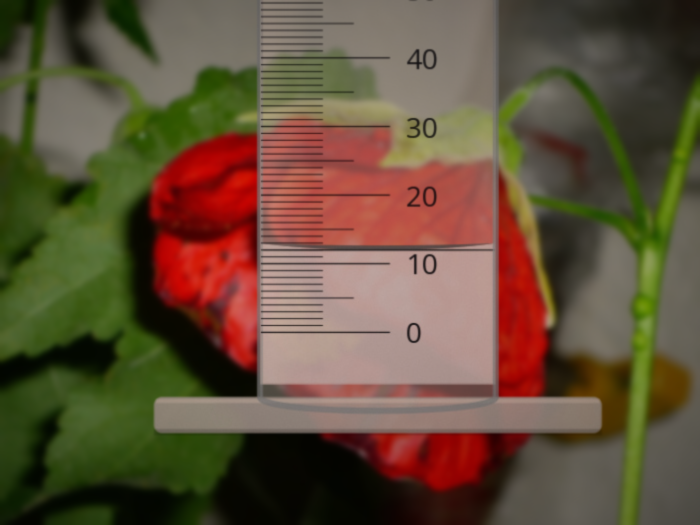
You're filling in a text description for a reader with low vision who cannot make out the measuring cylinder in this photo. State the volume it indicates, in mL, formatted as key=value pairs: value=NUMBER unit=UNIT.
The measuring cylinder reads value=12 unit=mL
